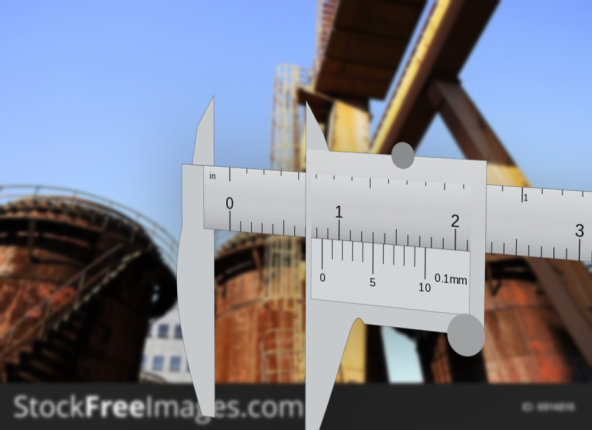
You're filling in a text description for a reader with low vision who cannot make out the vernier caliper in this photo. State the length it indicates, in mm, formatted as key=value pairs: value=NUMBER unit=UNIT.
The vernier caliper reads value=8.5 unit=mm
